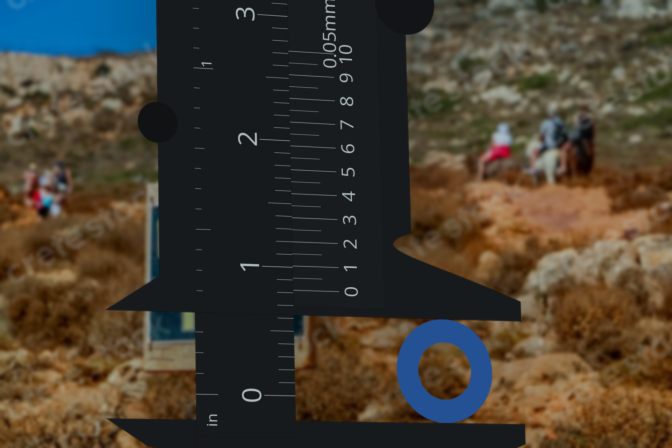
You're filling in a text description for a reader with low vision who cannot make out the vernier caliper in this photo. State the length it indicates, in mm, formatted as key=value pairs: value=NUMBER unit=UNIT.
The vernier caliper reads value=8.2 unit=mm
